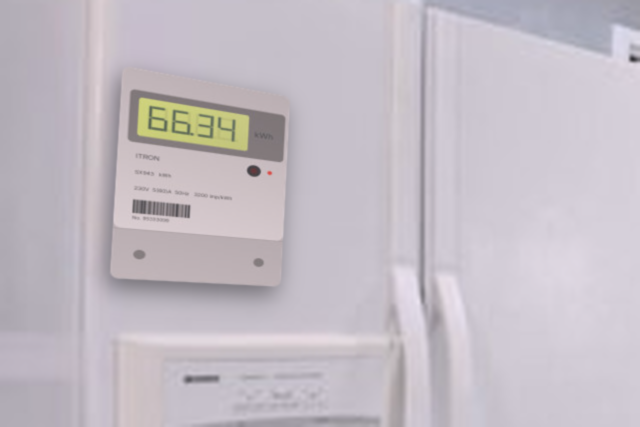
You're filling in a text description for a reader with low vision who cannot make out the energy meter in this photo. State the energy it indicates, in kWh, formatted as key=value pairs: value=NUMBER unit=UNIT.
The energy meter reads value=66.34 unit=kWh
